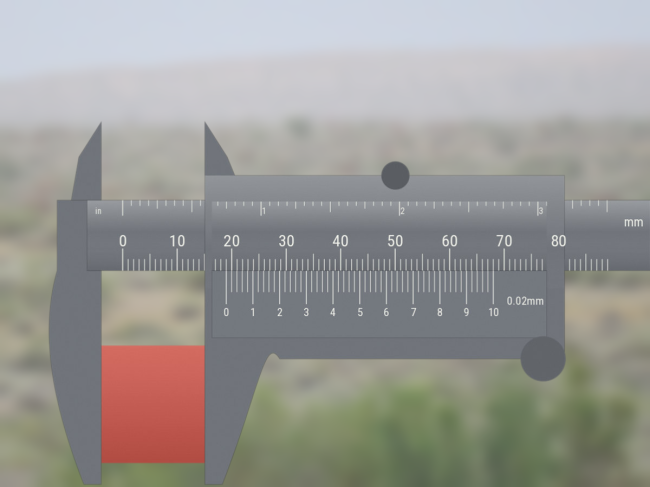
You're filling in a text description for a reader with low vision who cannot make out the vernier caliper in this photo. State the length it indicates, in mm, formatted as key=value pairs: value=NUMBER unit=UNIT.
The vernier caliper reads value=19.0 unit=mm
